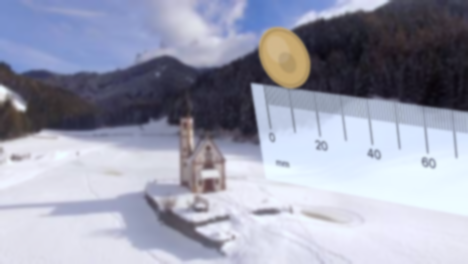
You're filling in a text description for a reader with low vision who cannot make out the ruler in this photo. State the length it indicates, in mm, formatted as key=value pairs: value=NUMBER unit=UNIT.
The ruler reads value=20 unit=mm
